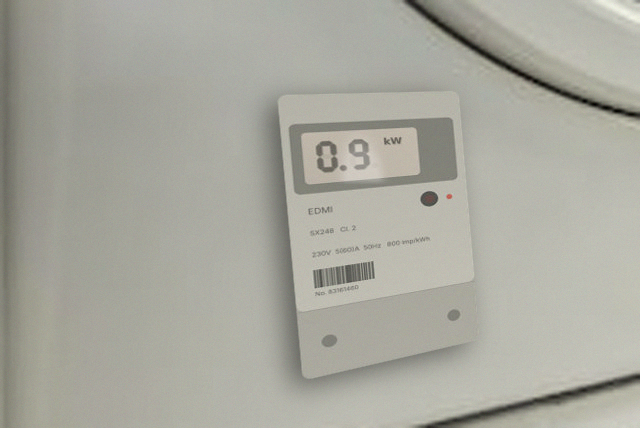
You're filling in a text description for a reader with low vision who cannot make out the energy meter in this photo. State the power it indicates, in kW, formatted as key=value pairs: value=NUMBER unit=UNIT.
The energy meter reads value=0.9 unit=kW
